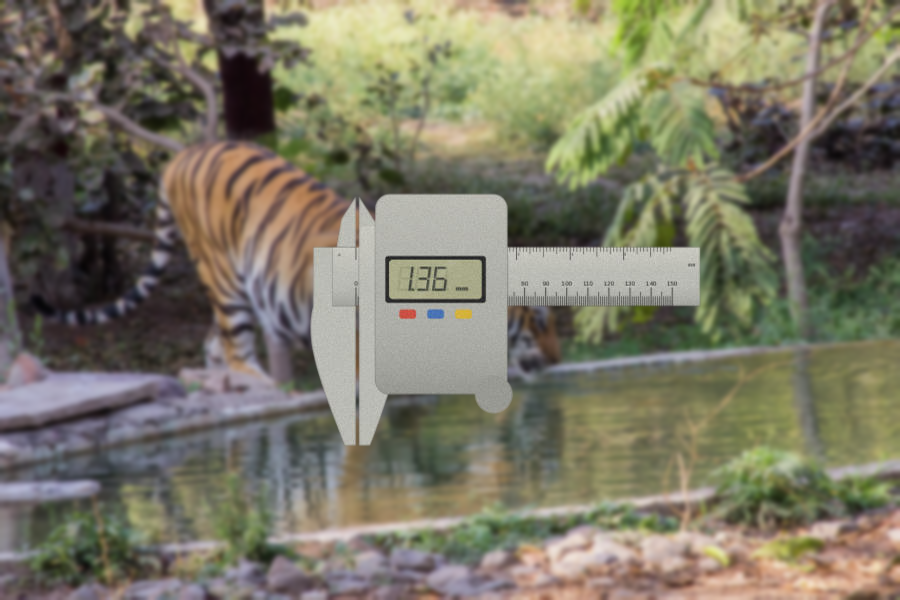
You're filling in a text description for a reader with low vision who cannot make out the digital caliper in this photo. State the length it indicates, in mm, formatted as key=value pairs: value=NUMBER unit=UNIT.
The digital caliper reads value=1.36 unit=mm
